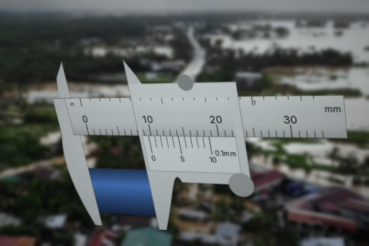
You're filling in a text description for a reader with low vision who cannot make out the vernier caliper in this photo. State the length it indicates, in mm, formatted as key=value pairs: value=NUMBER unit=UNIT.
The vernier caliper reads value=9.6 unit=mm
